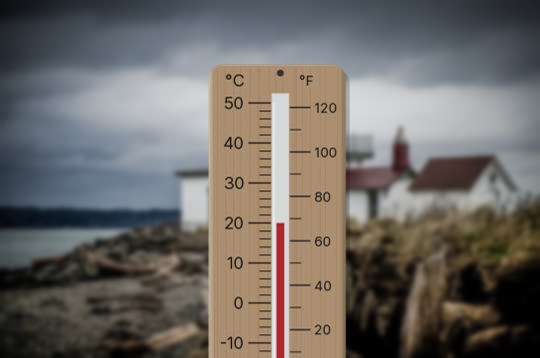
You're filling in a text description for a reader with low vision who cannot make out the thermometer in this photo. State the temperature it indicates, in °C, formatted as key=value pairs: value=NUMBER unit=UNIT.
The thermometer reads value=20 unit=°C
